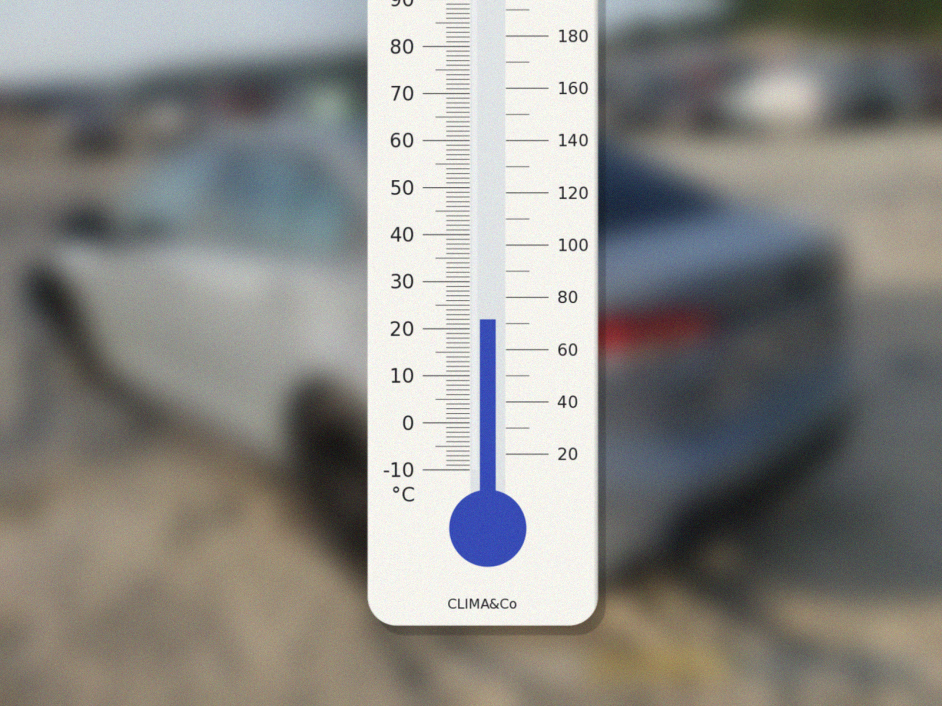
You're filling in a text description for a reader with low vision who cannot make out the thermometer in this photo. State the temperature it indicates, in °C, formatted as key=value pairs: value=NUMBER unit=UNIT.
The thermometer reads value=22 unit=°C
